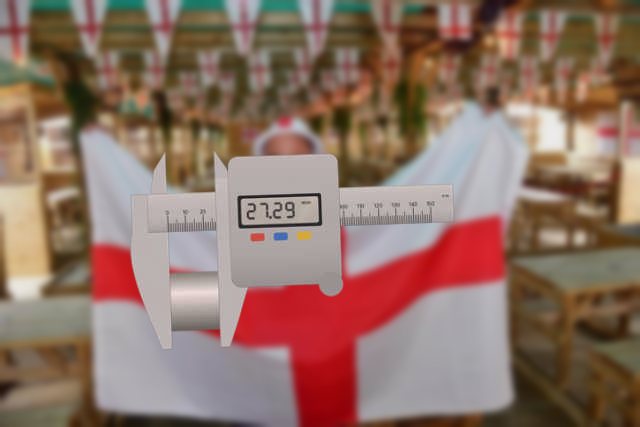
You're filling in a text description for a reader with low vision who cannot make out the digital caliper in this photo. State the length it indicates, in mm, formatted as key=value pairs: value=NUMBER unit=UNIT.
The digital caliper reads value=27.29 unit=mm
